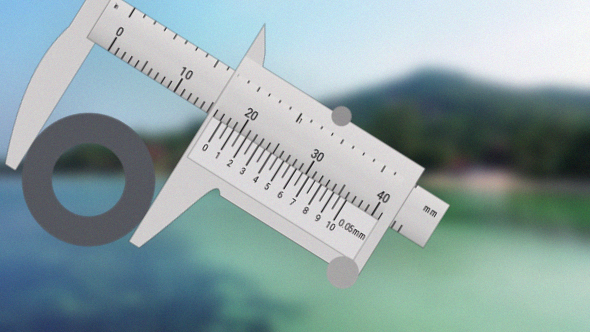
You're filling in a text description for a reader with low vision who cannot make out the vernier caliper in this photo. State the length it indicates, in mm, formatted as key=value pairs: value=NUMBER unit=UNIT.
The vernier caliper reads value=17.2 unit=mm
